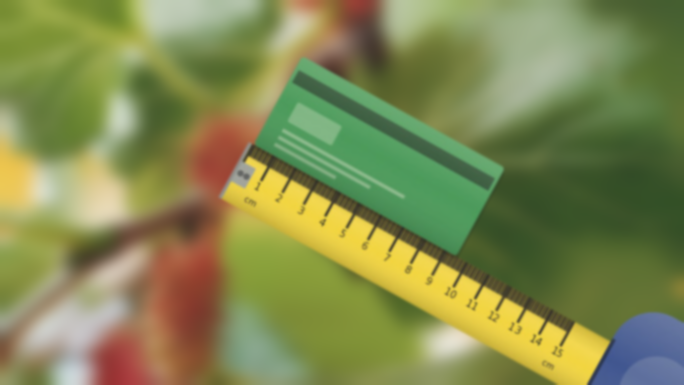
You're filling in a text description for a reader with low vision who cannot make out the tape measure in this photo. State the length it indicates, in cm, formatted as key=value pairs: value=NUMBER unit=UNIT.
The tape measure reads value=9.5 unit=cm
